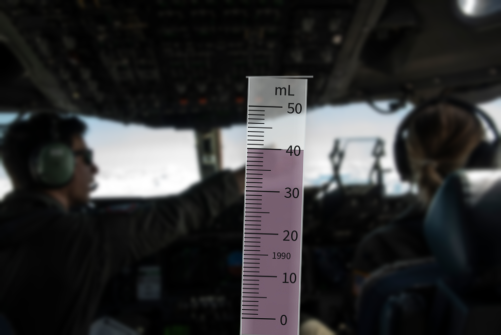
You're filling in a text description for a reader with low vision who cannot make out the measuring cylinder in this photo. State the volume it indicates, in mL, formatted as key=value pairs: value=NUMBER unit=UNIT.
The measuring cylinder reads value=40 unit=mL
